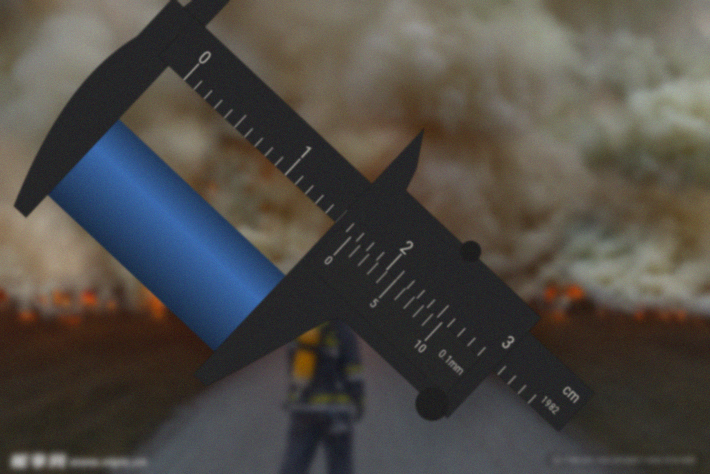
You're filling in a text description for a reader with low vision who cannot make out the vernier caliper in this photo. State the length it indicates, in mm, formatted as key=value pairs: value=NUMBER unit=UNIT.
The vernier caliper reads value=16.5 unit=mm
